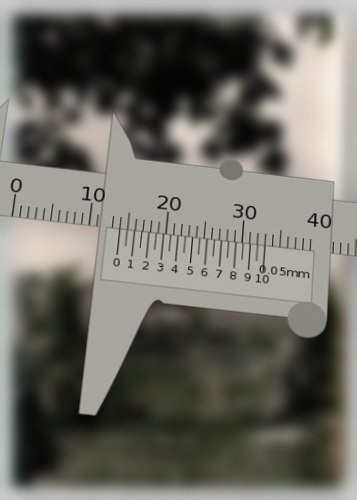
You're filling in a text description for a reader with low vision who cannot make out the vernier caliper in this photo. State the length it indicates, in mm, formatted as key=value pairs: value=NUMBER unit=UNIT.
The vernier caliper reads value=14.0 unit=mm
